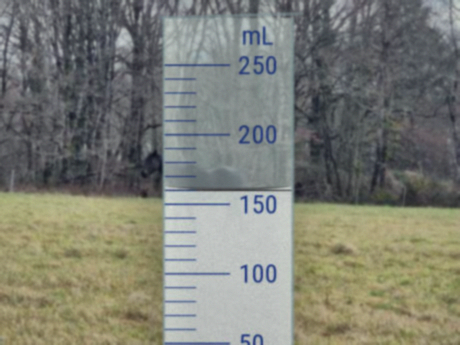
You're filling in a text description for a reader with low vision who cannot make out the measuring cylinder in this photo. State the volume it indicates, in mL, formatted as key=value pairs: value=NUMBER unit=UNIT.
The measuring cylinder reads value=160 unit=mL
